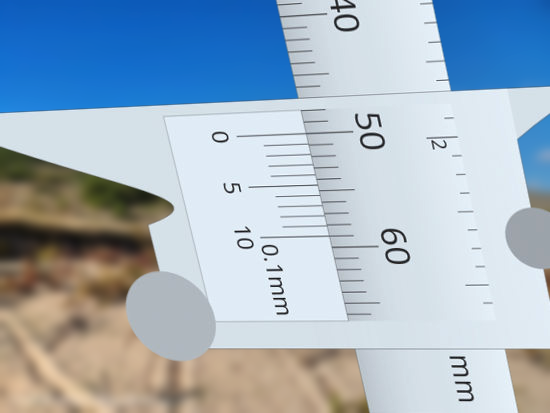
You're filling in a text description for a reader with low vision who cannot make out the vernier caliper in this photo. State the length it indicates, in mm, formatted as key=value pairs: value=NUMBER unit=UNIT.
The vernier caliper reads value=50.0 unit=mm
